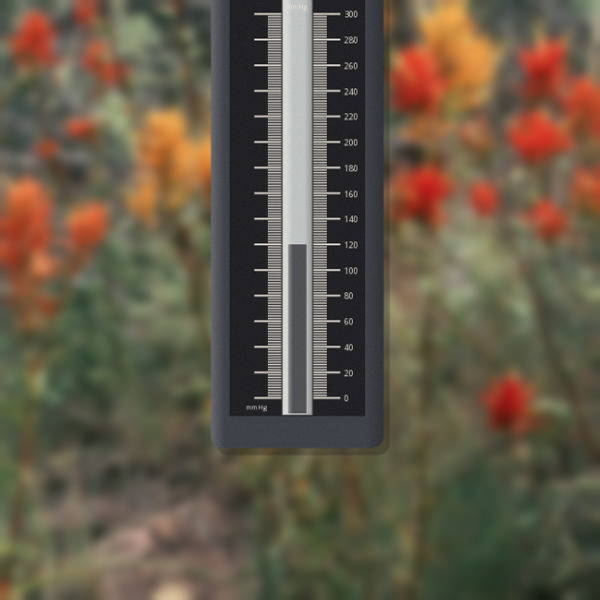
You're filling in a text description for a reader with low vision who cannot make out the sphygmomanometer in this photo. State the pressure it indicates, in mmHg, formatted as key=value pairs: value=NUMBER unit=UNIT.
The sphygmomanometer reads value=120 unit=mmHg
